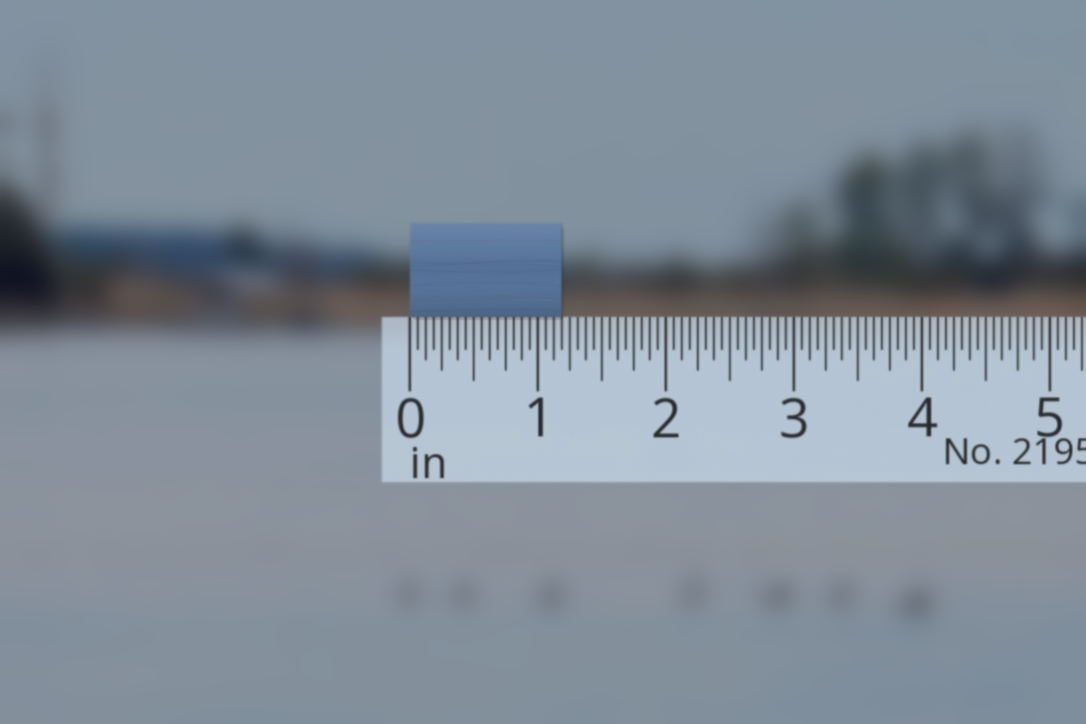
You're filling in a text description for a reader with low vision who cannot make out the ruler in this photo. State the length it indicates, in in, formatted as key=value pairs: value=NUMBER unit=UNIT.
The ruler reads value=1.1875 unit=in
